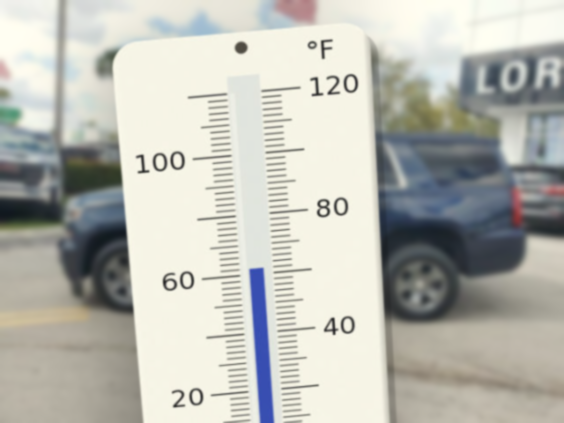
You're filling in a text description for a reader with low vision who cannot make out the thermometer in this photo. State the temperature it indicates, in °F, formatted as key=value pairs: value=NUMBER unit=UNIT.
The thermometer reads value=62 unit=°F
